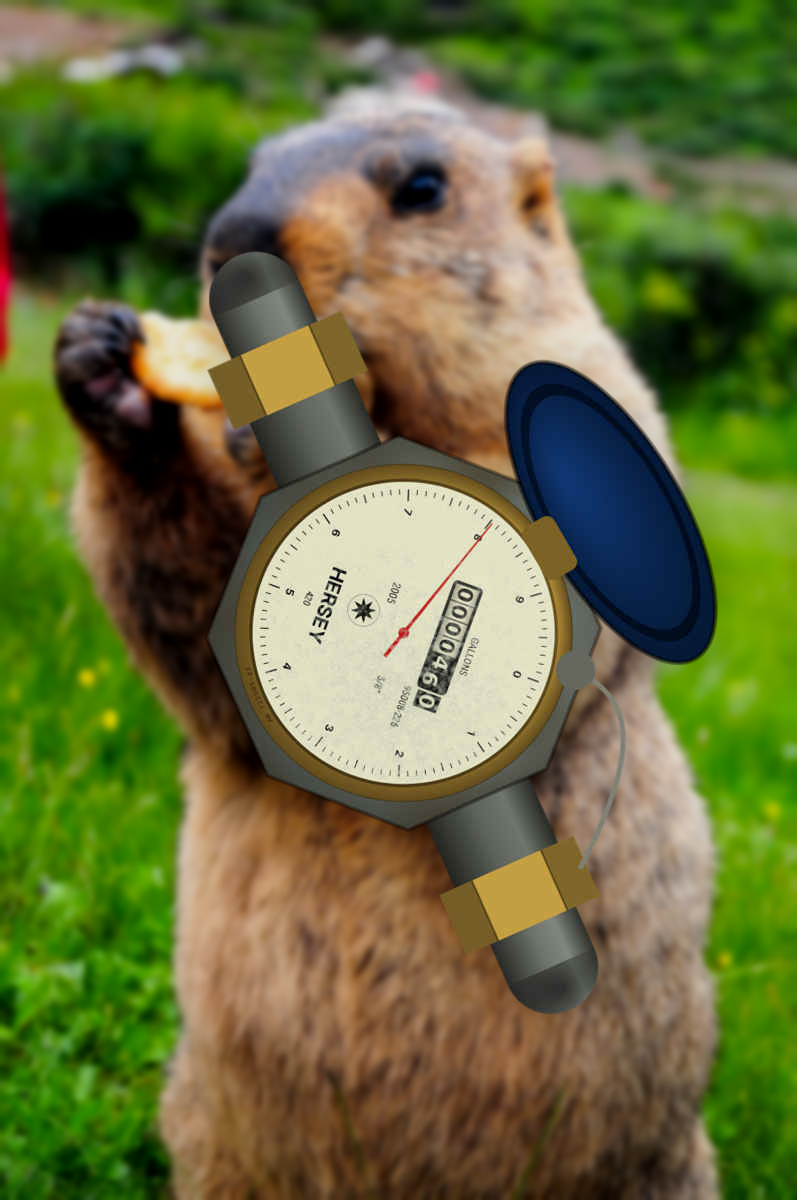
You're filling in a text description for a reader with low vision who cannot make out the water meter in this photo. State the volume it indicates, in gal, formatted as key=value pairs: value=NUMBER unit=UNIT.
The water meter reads value=458.0 unit=gal
